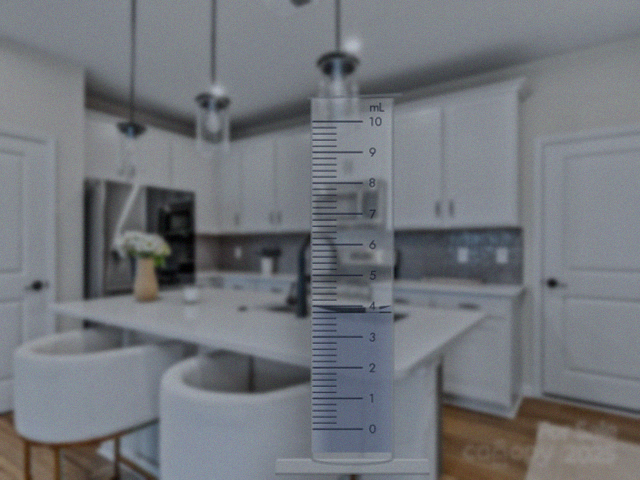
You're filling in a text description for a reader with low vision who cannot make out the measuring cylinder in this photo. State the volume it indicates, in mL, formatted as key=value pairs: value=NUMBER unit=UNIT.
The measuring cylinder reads value=3.8 unit=mL
